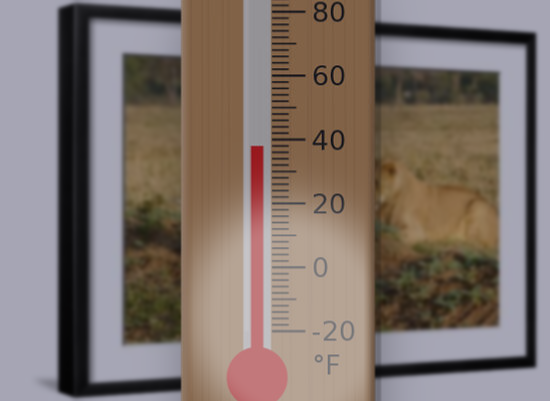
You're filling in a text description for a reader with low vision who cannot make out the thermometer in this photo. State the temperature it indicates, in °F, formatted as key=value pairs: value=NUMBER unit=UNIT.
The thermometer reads value=38 unit=°F
